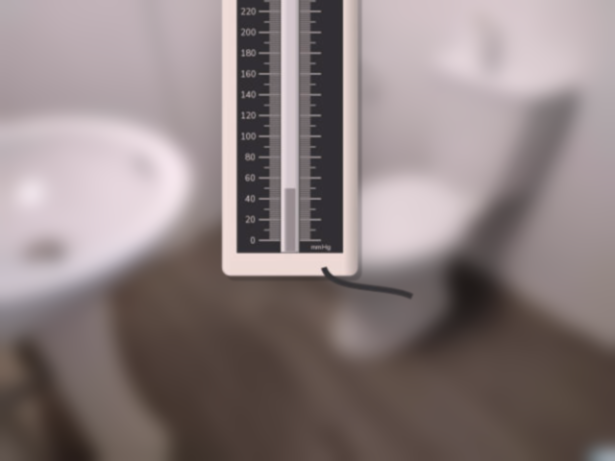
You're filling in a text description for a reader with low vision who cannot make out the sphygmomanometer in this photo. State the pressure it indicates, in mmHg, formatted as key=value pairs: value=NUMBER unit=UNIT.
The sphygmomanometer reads value=50 unit=mmHg
